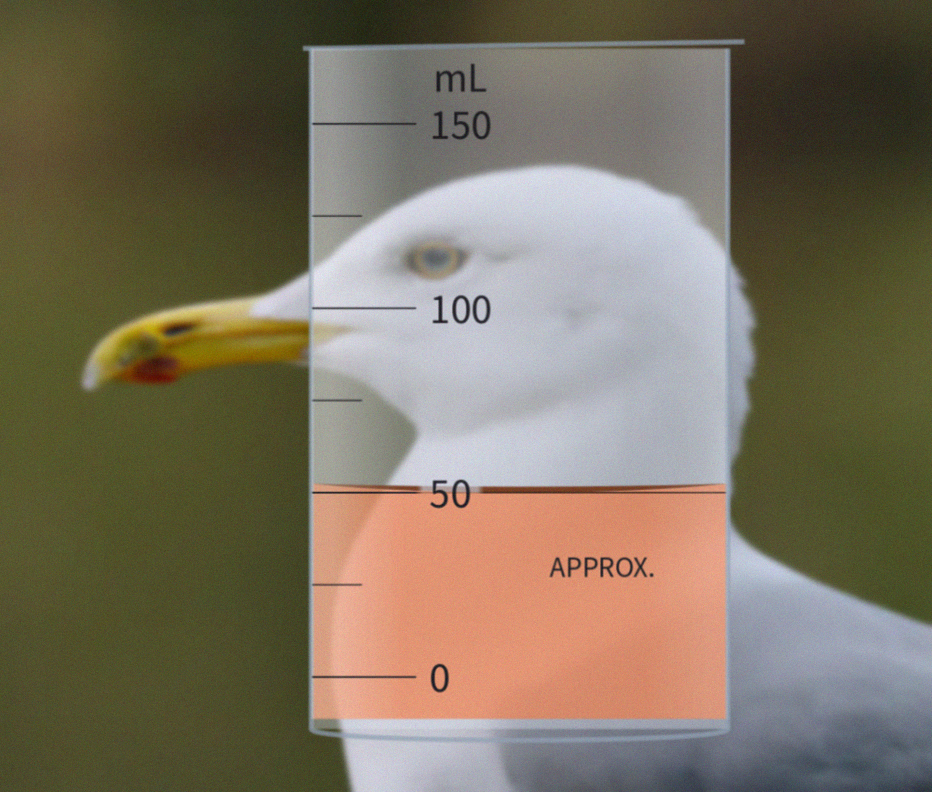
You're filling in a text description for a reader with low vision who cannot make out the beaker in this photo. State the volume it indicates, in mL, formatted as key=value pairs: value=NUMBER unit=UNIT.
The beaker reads value=50 unit=mL
